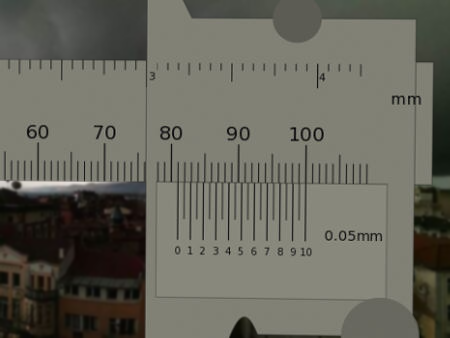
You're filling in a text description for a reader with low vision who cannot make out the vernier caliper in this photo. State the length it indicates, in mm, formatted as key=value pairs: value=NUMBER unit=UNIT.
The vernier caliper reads value=81.0 unit=mm
